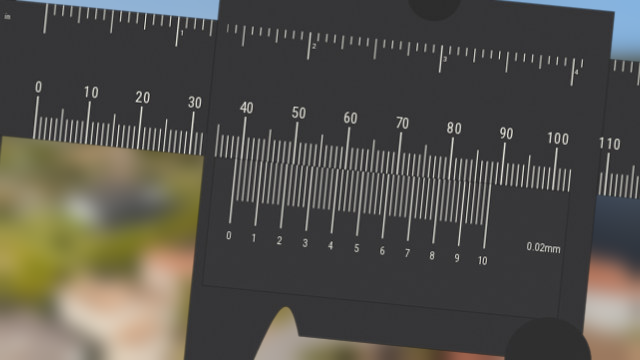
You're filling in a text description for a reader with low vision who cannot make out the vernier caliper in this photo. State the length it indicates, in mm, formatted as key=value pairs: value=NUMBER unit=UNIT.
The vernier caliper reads value=39.0 unit=mm
